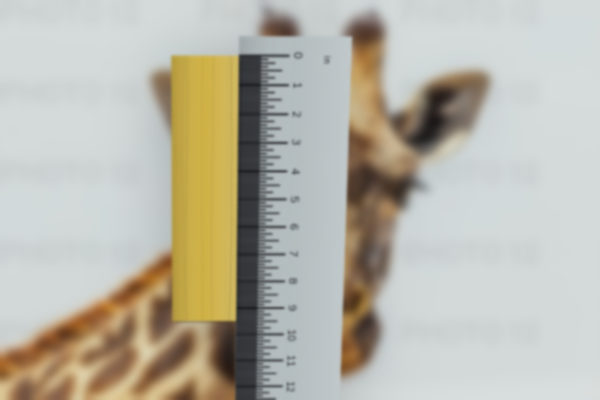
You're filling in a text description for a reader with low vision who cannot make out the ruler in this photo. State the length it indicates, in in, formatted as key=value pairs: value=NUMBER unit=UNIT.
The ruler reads value=9.5 unit=in
